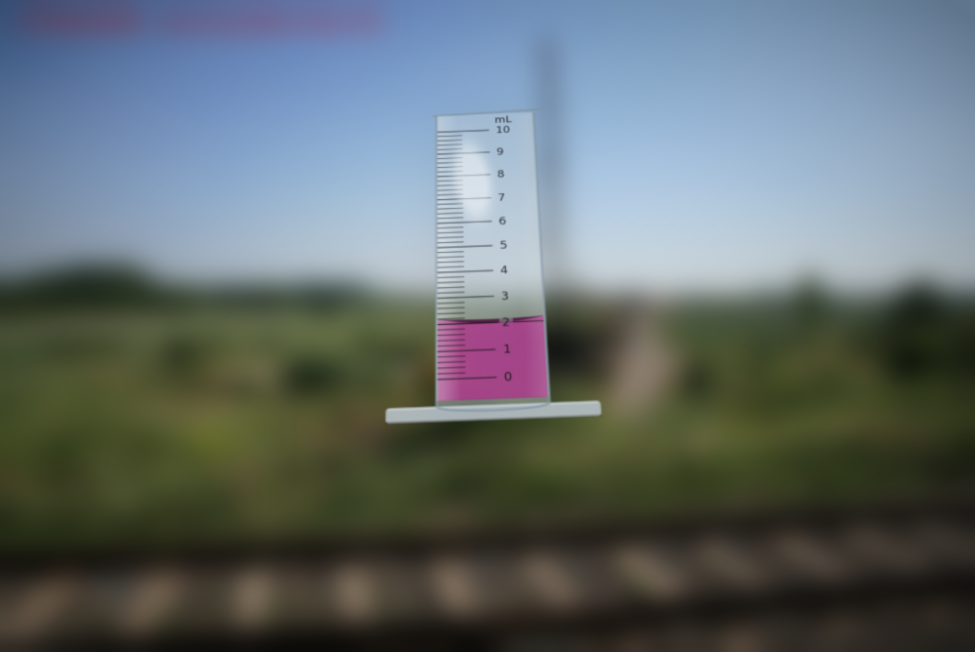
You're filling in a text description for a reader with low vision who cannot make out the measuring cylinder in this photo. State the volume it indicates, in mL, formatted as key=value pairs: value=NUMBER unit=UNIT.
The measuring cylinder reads value=2 unit=mL
